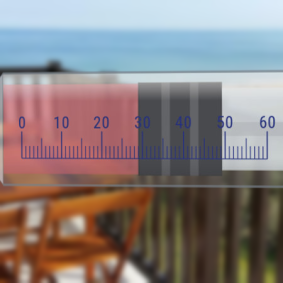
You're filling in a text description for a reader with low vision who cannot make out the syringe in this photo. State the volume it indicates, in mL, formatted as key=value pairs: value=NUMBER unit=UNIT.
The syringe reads value=29 unit=mL
